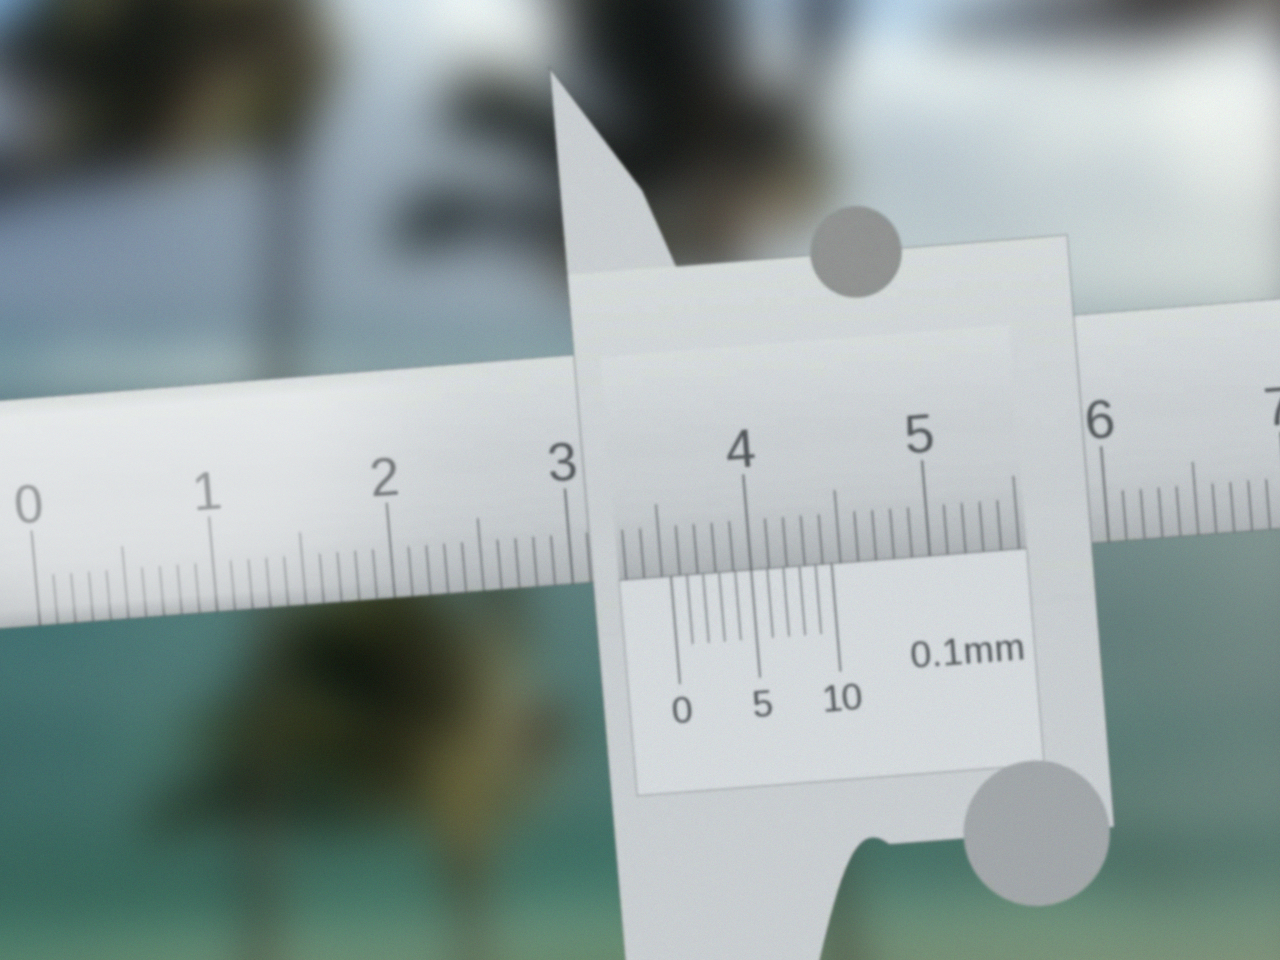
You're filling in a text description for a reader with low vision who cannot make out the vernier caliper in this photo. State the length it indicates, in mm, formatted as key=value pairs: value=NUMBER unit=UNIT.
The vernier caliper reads value=35.5 unit=mm
